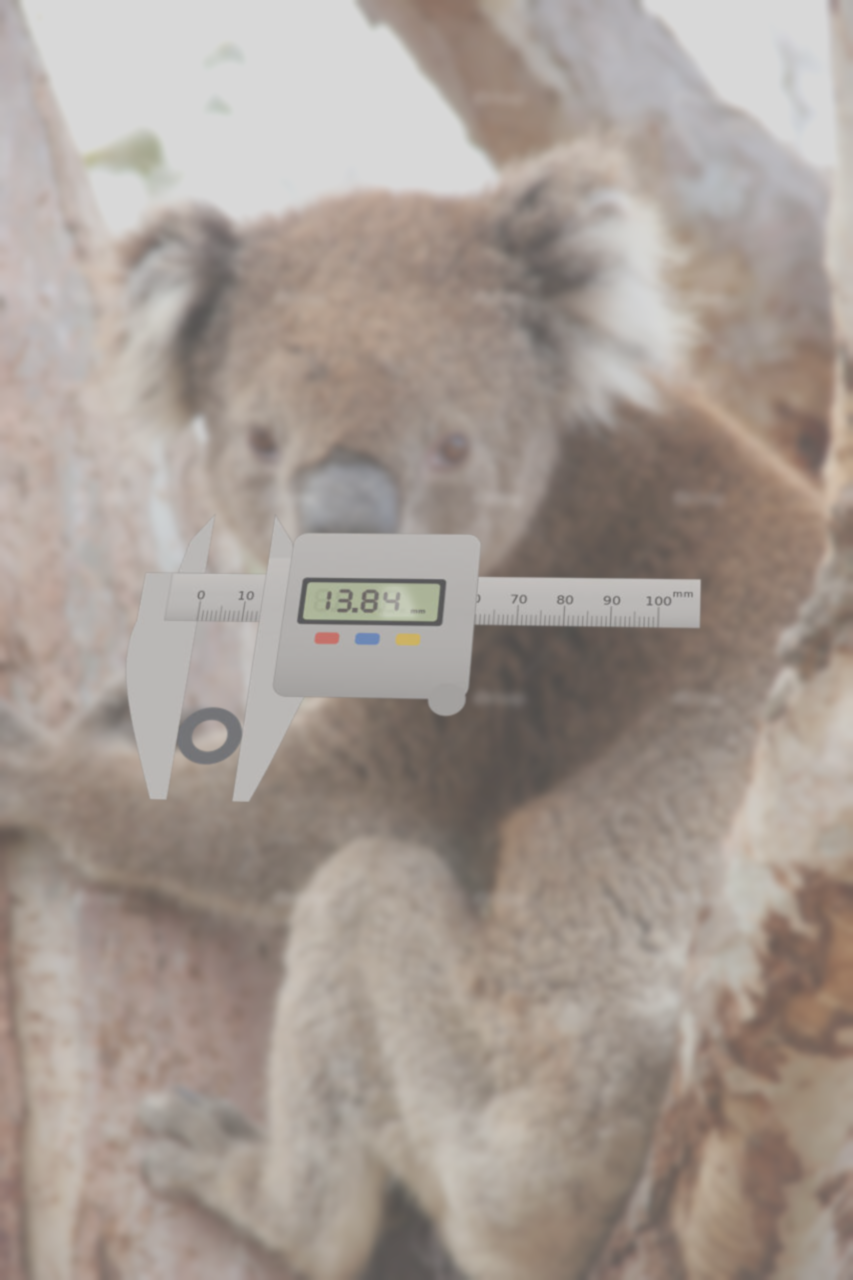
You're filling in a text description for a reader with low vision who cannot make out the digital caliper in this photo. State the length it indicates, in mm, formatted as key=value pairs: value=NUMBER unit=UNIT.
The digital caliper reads value=13.84 unit=mm
